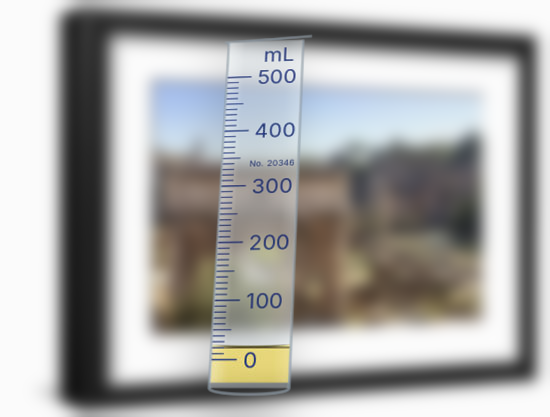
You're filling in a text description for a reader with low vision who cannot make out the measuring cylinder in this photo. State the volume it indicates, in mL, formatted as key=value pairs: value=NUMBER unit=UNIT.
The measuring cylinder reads value=20 unit=mL
